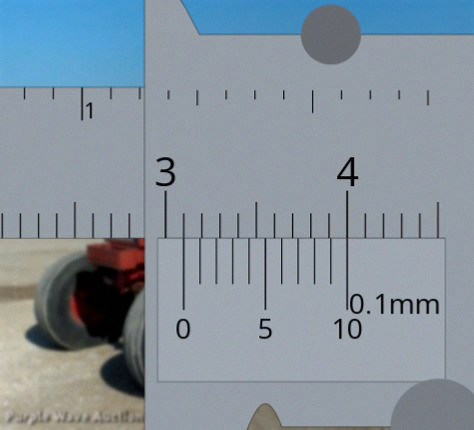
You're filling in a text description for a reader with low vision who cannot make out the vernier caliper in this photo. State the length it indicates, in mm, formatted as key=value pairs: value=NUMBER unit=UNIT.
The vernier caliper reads value=31.0 unit=mm
